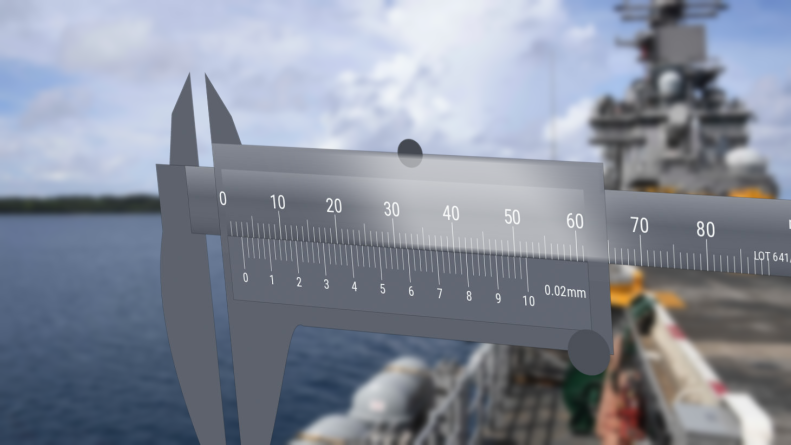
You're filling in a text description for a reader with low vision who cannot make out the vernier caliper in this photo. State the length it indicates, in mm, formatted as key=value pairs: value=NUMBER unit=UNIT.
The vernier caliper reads value=2.8 unit=mm
